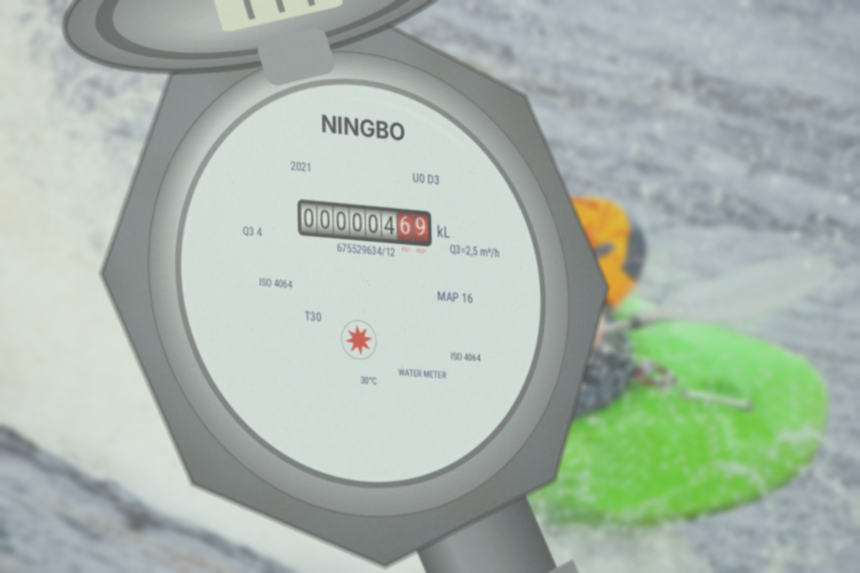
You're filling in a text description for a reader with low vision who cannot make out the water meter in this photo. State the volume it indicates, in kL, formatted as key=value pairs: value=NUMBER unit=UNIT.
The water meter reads value=4.69 unit=kL
